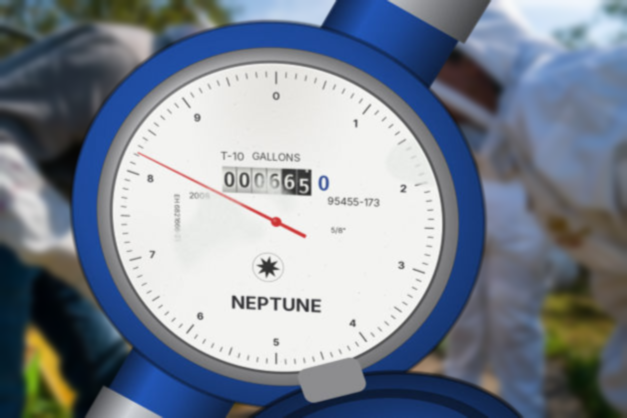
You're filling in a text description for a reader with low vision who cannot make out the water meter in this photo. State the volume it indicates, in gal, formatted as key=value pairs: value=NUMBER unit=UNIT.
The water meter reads value=6648.2 unit=gal
